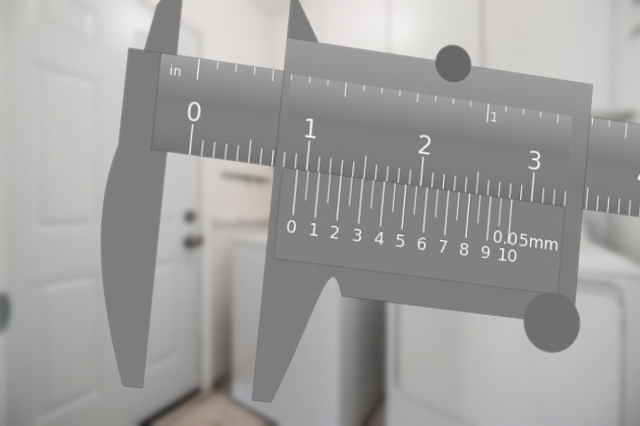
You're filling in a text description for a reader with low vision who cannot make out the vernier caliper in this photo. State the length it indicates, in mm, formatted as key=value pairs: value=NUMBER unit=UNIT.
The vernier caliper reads value=9.2 unit=mm
